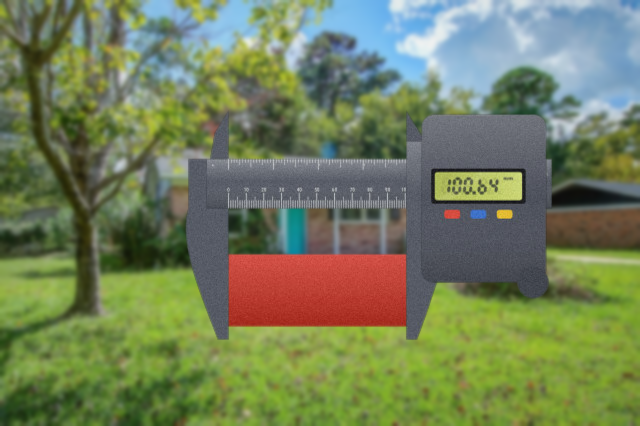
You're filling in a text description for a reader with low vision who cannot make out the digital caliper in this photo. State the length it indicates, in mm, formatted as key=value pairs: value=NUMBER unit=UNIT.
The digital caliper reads value=100.64 unit=mm
